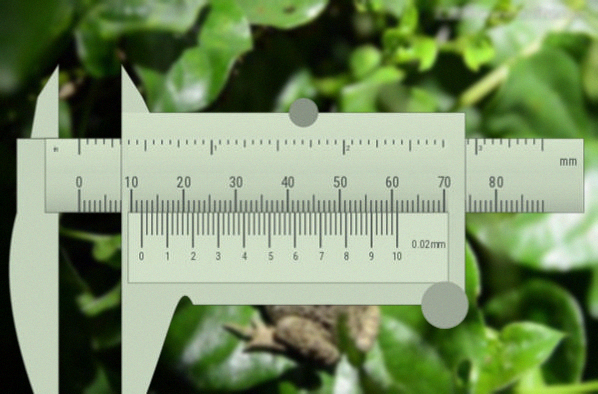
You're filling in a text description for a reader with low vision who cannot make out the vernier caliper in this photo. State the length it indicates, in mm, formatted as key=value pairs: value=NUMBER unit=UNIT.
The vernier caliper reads value=12.0 unit=mm
